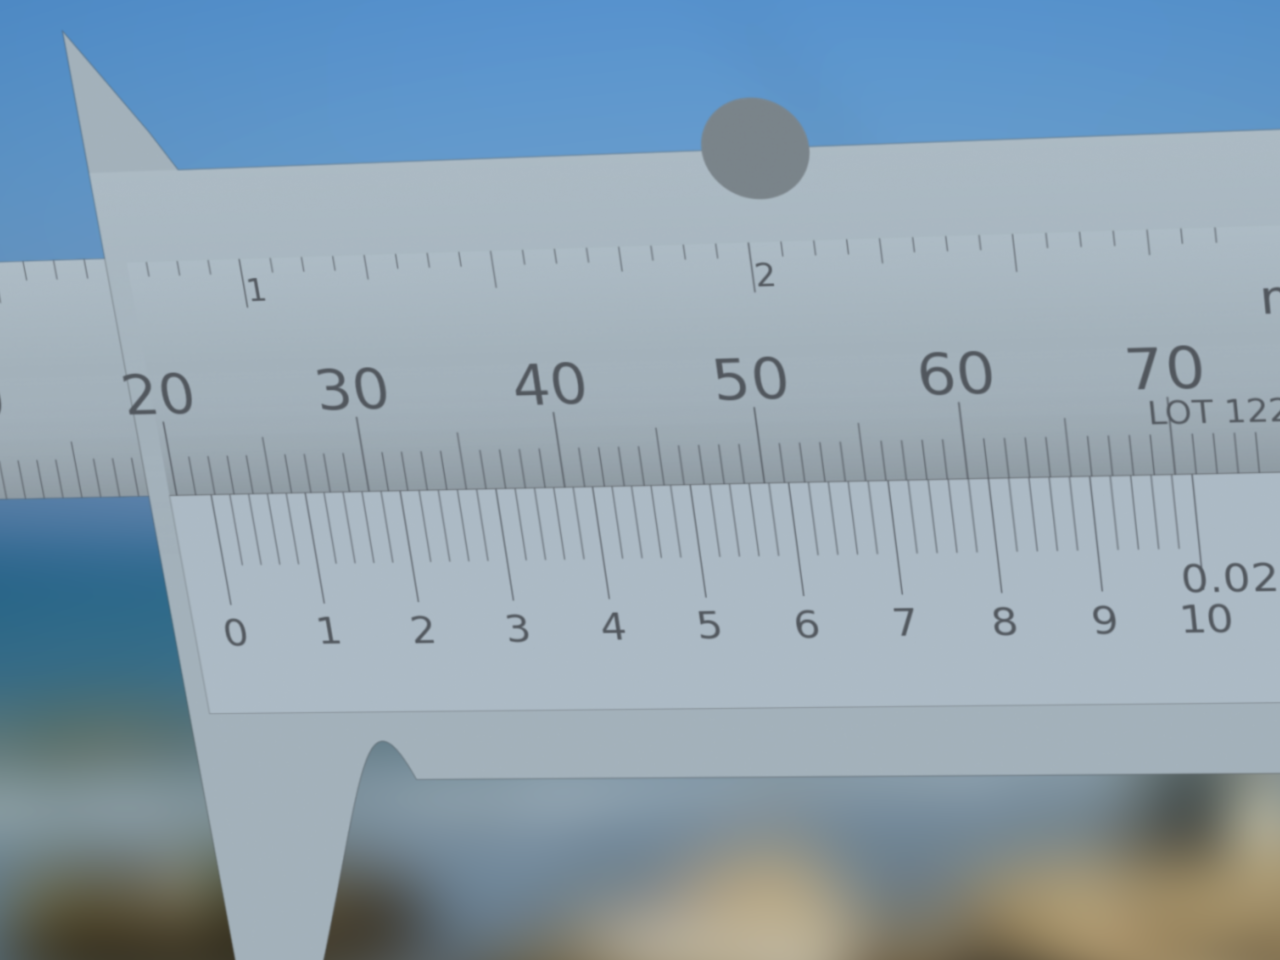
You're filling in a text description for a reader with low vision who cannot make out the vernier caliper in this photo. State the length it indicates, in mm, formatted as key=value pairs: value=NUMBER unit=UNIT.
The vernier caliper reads value=21.8 unit=mm
